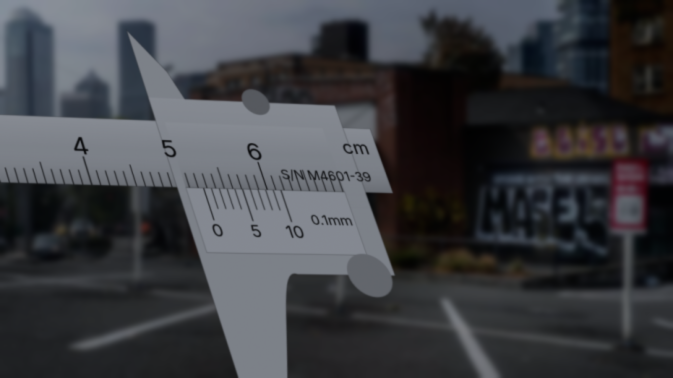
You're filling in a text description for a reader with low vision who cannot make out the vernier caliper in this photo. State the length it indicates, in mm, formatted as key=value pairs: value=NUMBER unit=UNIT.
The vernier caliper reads value=52.6 unit=mm
